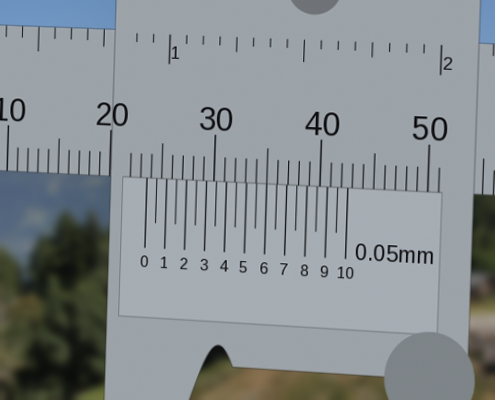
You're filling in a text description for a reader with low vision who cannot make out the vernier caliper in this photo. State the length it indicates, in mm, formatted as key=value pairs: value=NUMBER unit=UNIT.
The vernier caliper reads value=23.6 unit=mm
